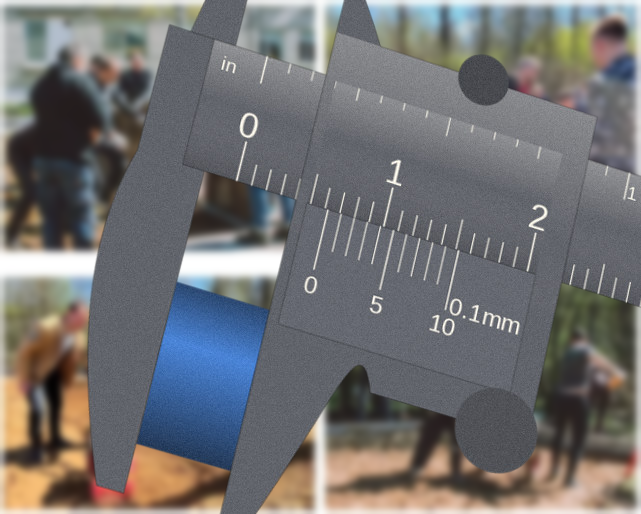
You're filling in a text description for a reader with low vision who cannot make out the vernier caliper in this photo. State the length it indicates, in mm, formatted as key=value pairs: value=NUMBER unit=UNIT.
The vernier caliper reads value=6.2 unit=mm
